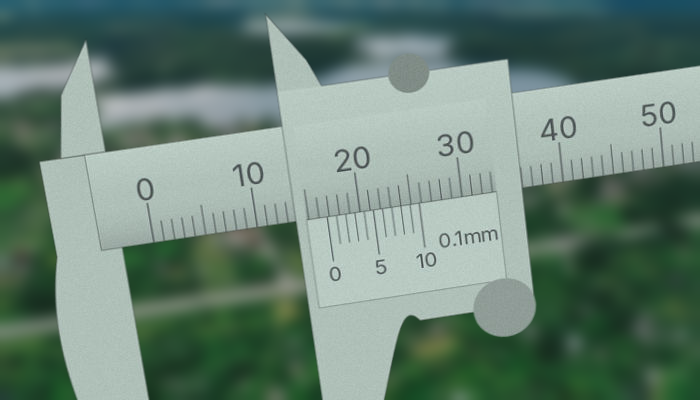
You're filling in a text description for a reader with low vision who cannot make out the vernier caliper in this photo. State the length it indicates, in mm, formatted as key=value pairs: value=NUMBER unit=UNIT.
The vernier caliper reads value=16.8 unit=mm
